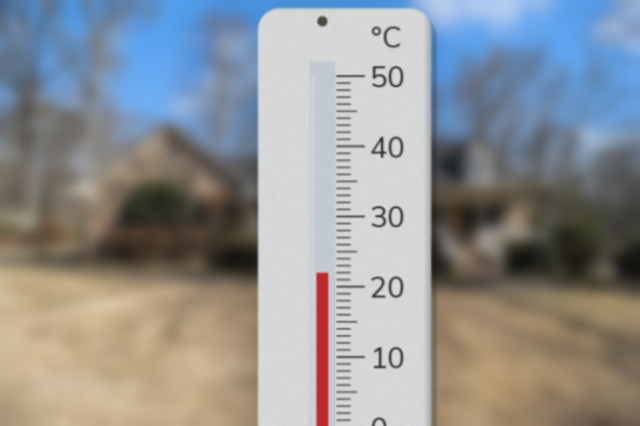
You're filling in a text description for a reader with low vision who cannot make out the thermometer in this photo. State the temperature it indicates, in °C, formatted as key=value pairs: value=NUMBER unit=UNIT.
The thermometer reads value=22 unit=°C
